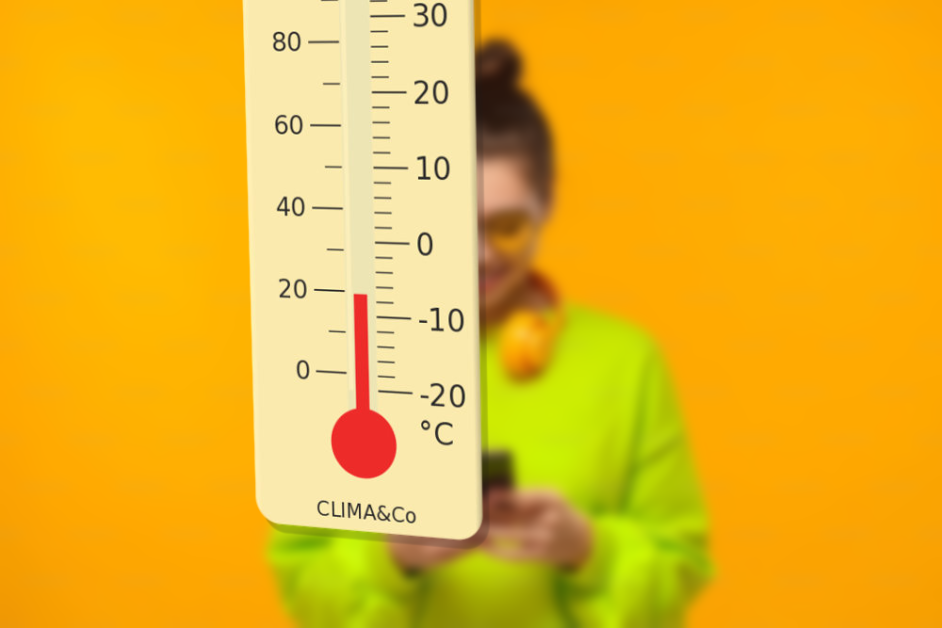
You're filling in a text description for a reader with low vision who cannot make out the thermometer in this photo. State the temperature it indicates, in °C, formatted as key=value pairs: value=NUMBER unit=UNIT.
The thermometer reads value=-7 unit=°C
